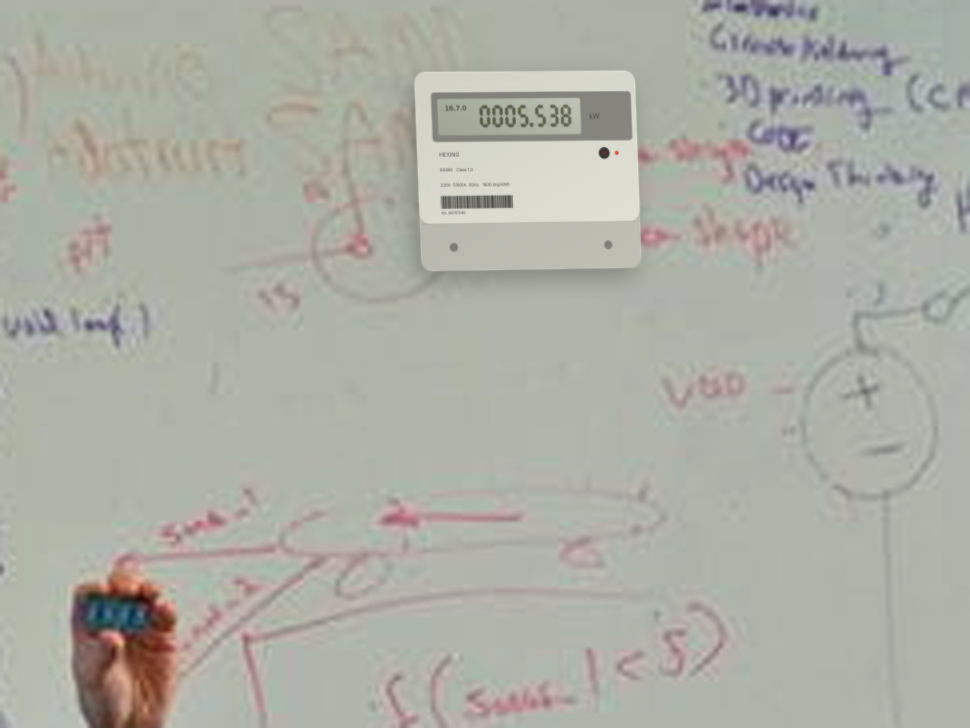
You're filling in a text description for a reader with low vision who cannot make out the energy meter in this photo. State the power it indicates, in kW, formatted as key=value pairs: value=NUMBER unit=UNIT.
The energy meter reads value=5.538 unit=kW
